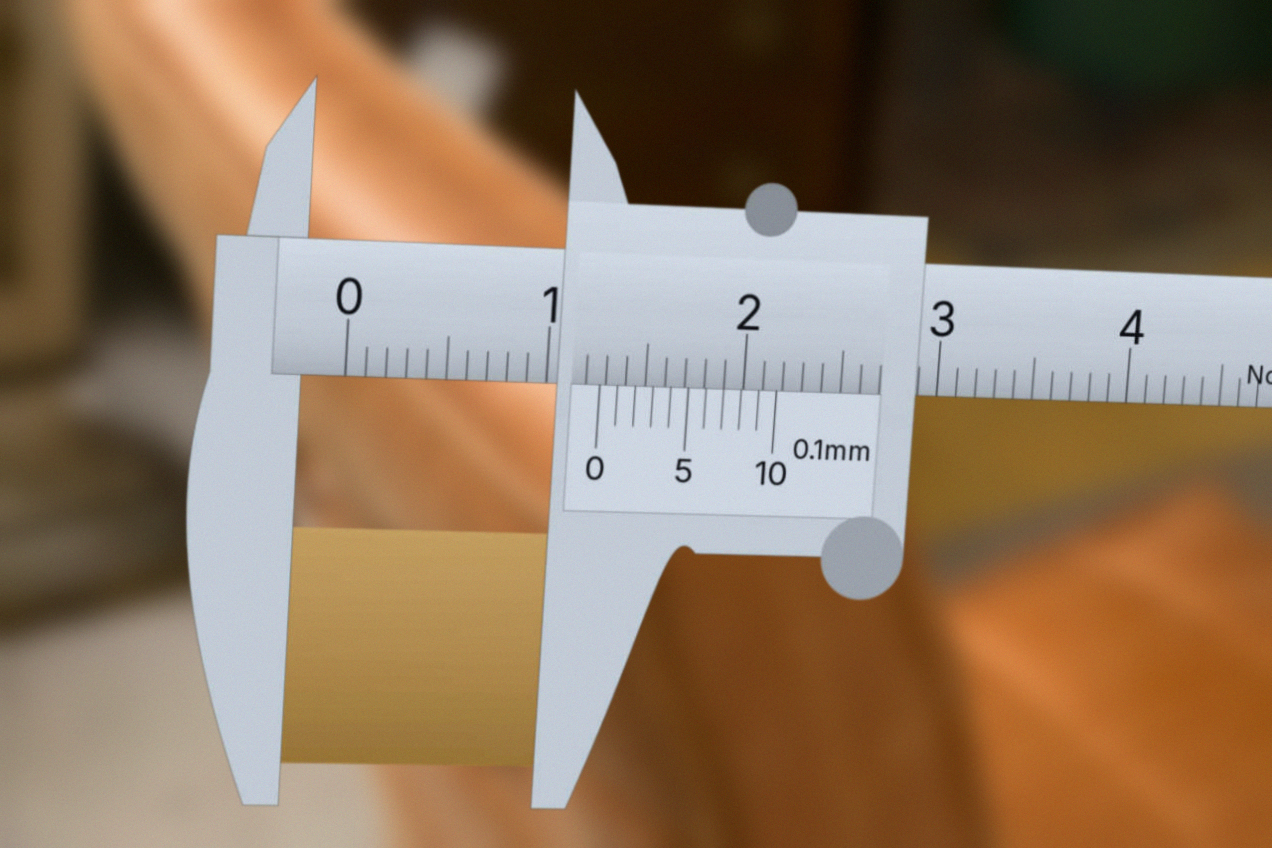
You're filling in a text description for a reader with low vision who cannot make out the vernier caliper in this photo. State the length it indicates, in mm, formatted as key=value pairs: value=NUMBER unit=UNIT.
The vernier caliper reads value=12.7 unit=mm
